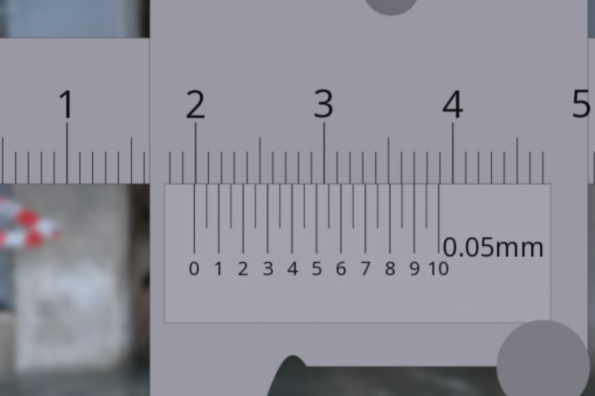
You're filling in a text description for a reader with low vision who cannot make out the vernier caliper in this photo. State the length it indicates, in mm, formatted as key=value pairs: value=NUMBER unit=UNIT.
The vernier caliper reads value=19.9 unit=mm
